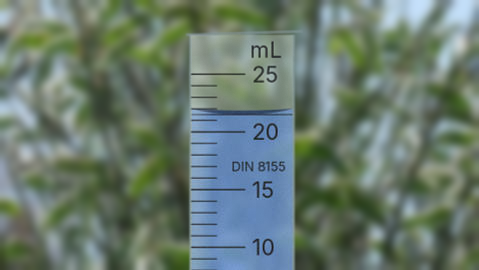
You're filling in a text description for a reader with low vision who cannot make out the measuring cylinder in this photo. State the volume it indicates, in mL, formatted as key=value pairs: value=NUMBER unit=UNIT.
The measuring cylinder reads value=21.5 unit=mL
